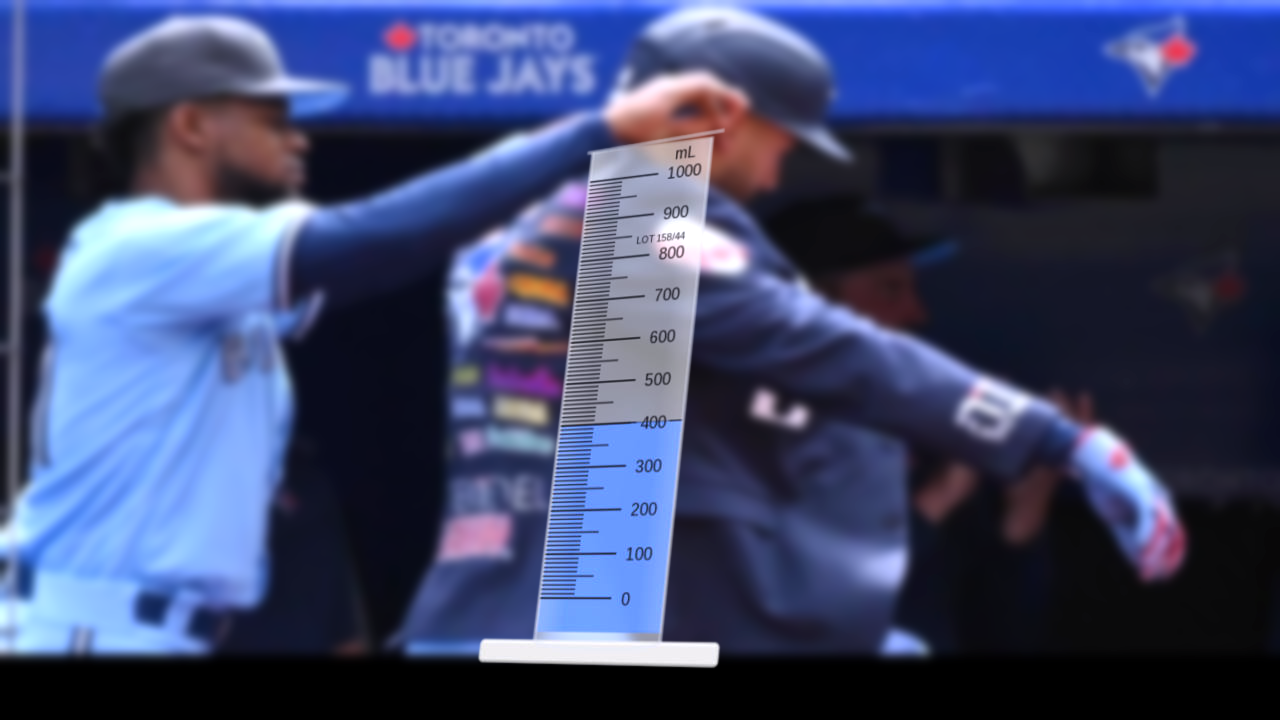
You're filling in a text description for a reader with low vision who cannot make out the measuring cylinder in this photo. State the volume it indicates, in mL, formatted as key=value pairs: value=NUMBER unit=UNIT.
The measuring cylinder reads value=400 unit=mL
